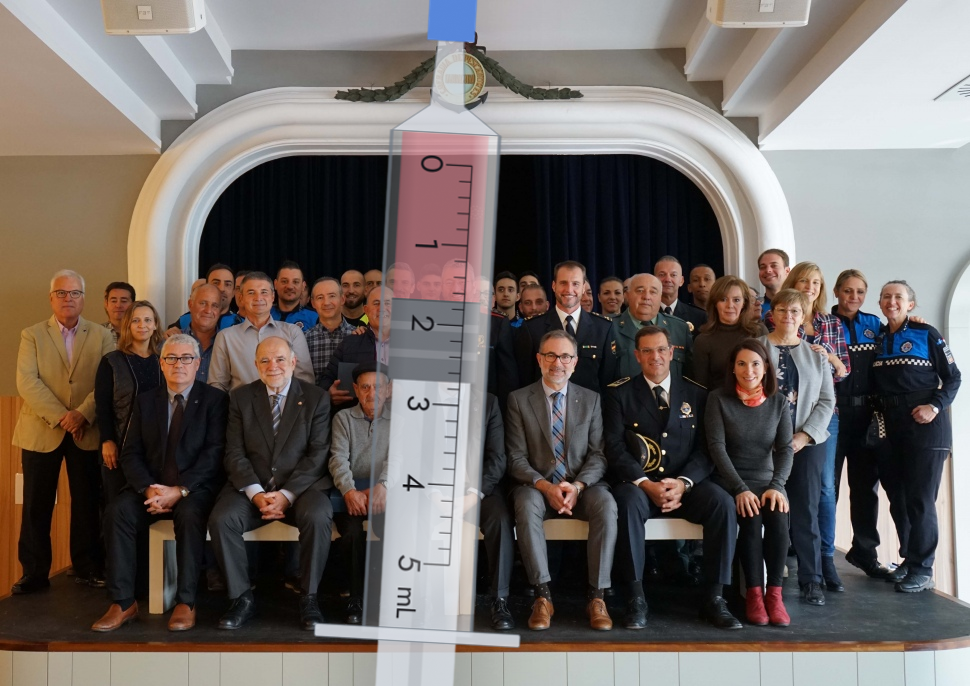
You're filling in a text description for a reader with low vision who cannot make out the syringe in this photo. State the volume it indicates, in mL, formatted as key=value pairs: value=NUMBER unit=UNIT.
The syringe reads value=1.7 unit=mL
